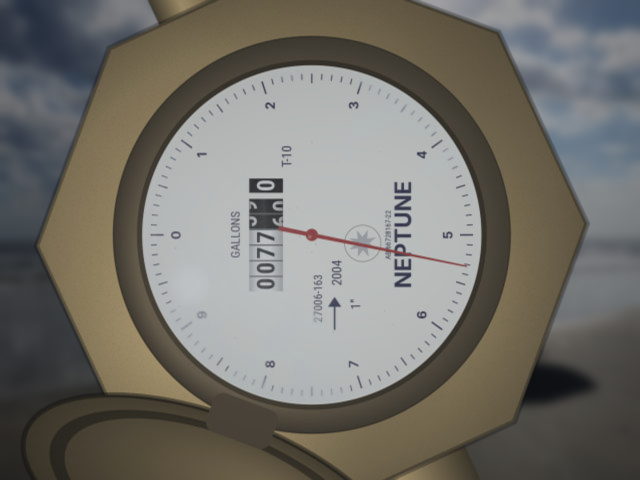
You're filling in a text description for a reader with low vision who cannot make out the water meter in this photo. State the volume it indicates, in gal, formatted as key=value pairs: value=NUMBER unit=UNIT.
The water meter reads value=77595.3 unit=gal
